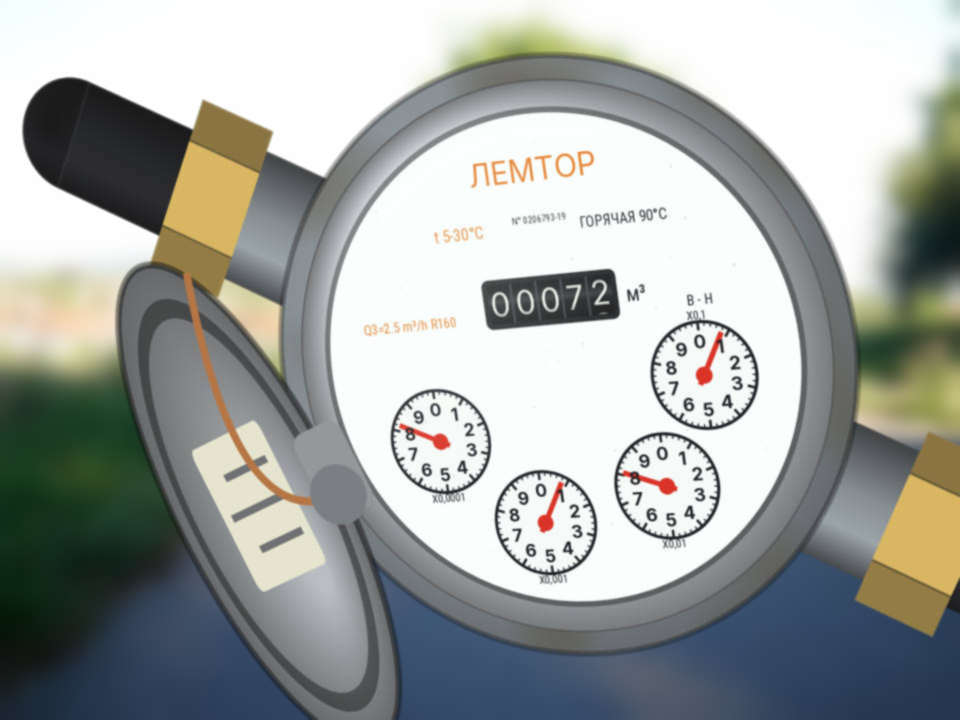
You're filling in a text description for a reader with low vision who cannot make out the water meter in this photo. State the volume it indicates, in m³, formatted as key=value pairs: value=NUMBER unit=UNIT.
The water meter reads value=72.0808 unit=m³
